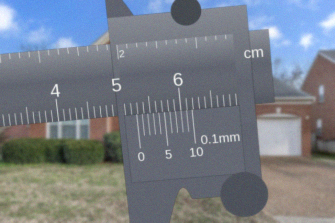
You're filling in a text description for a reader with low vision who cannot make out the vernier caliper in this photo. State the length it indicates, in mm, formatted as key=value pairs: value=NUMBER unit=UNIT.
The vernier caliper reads value=52.8 unit=mm
